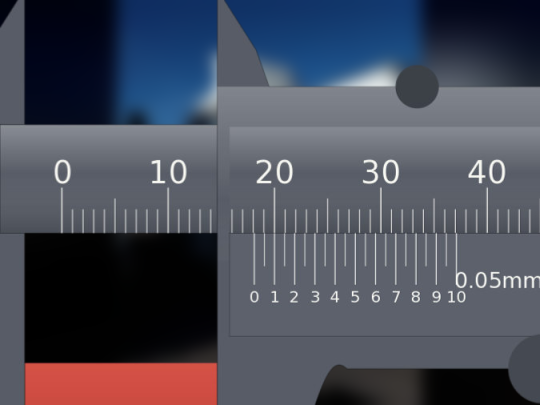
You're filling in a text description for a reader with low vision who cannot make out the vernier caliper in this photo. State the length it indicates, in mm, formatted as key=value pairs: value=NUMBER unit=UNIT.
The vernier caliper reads value=18.1 unit=mm
